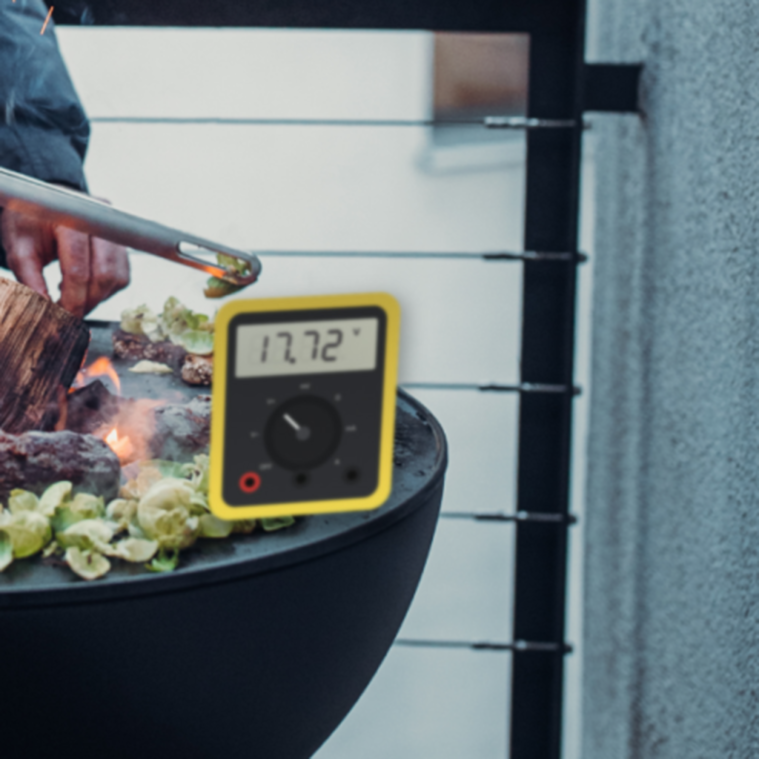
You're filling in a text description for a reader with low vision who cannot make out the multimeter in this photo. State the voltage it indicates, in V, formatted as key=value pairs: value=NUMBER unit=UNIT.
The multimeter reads value=17.72 unit=V
